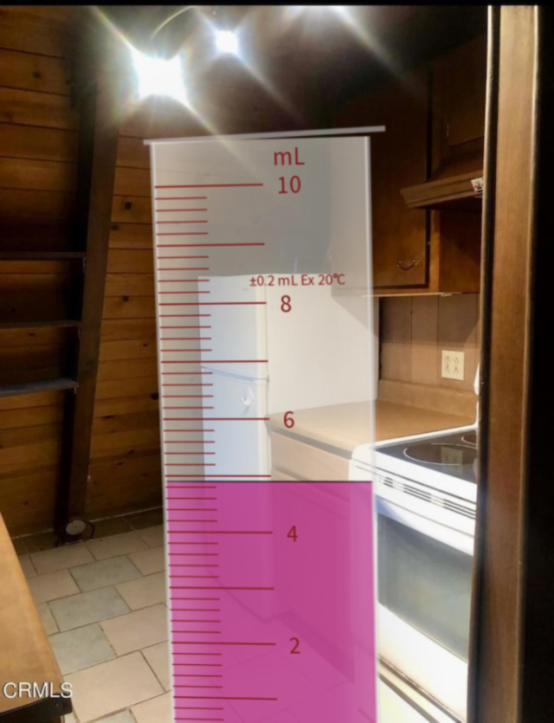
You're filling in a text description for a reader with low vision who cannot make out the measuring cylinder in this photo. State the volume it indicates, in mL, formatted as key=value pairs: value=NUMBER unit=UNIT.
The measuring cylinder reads value=4.9 unit=mL
